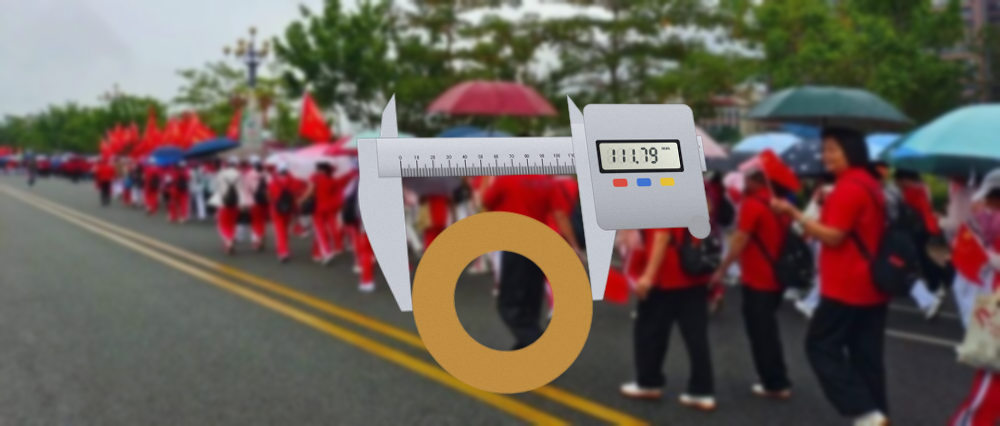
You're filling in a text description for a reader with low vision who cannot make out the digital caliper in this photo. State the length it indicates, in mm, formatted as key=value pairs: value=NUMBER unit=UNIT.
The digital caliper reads value=111.79 unit=mm
